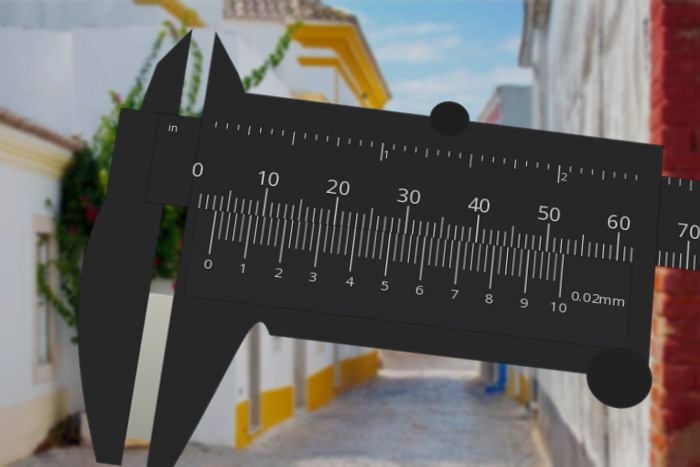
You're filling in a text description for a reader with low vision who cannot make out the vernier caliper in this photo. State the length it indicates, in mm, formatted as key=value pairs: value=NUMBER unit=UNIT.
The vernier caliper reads value=3.4 unit=mm
